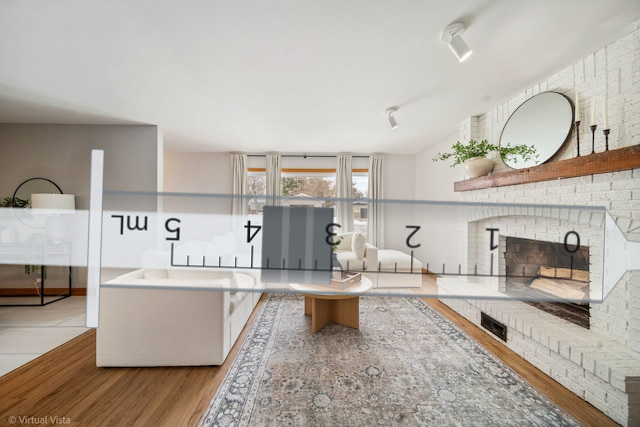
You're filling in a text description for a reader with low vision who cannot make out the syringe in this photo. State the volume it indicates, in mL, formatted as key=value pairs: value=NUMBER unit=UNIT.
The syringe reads value=3 unit=mL
